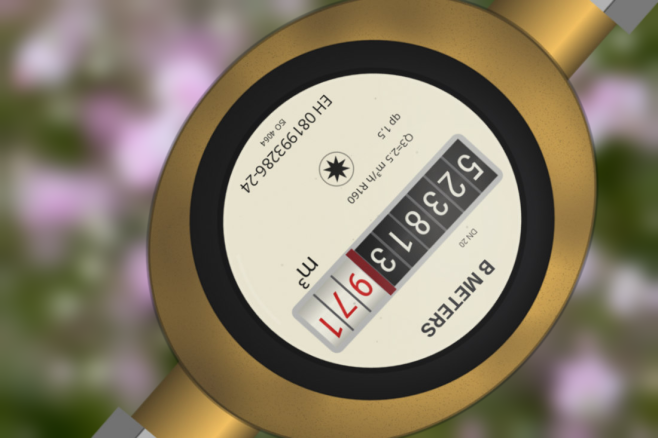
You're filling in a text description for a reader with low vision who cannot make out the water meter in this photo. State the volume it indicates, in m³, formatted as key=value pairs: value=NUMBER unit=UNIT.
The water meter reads value=523813.971 unit=m³
